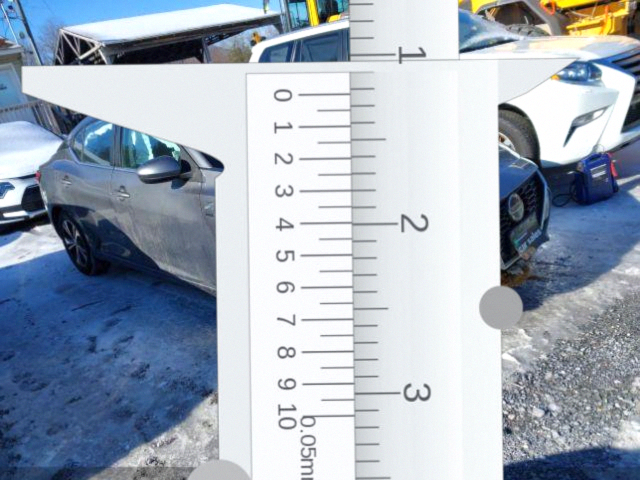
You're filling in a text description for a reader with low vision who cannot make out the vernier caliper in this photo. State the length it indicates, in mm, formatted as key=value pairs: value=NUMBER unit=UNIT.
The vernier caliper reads value=12.3 unit=mm
